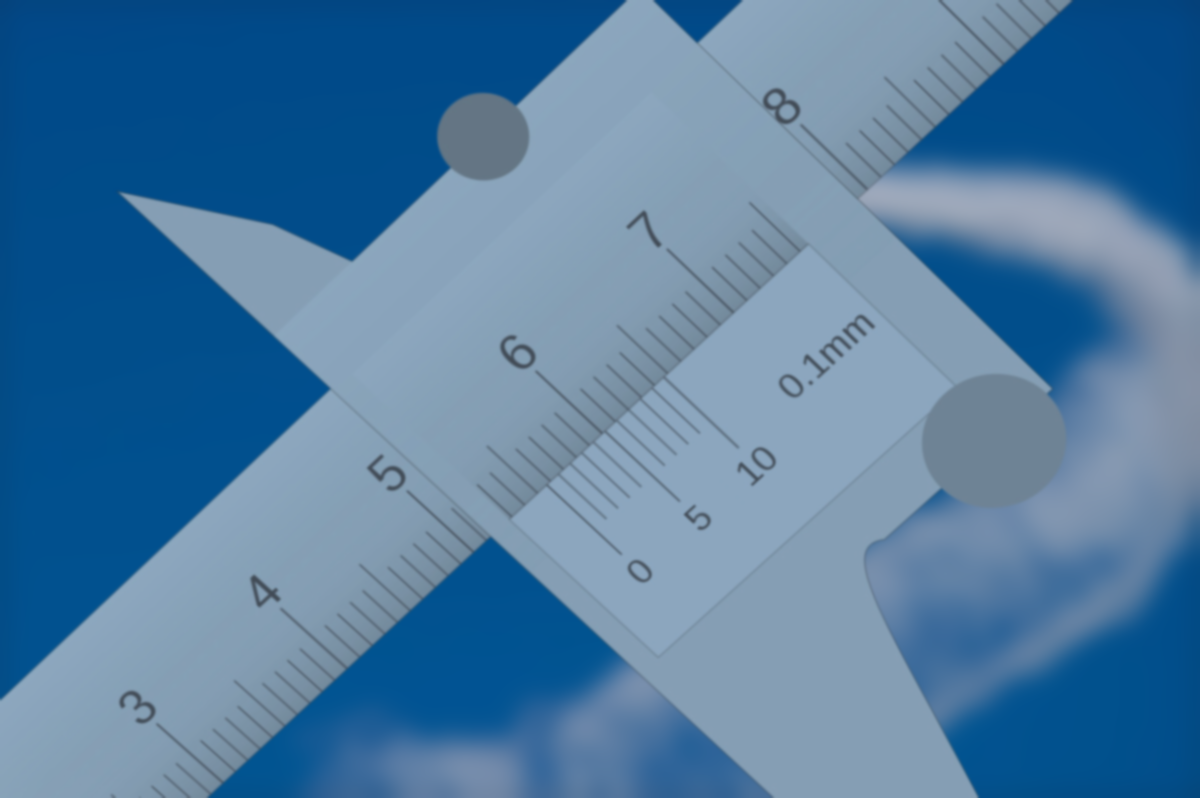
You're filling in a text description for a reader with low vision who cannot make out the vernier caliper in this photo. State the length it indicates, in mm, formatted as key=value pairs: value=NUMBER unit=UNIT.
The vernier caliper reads value=55.7 unit=mm
